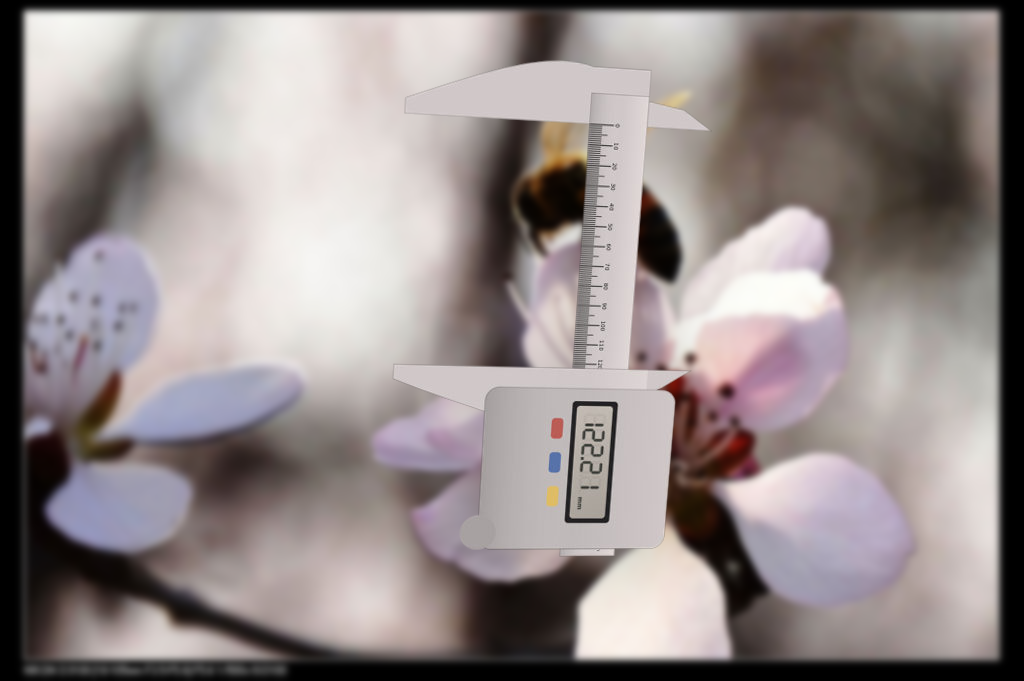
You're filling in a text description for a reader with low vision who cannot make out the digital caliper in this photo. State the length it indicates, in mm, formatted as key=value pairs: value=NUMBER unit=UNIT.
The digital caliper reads value=122.21 unit=mm
